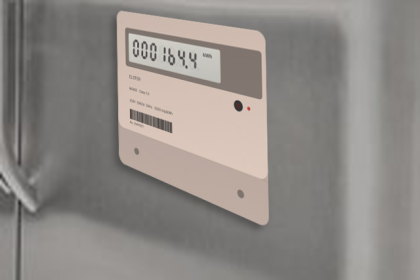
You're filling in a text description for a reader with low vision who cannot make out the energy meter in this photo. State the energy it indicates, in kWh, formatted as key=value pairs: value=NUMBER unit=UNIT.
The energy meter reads value=164.4 unit=kWh
